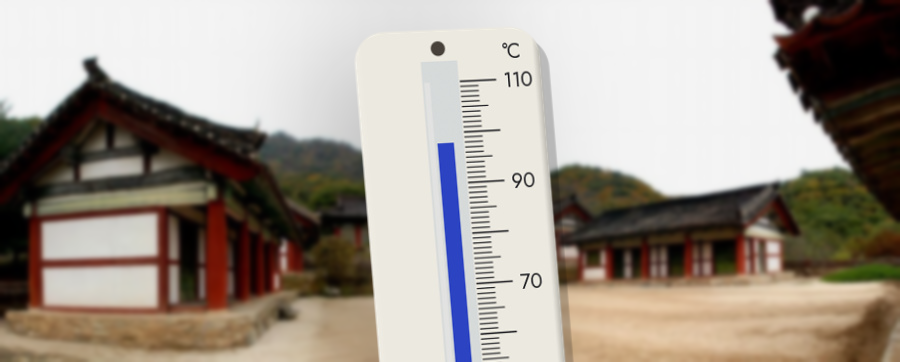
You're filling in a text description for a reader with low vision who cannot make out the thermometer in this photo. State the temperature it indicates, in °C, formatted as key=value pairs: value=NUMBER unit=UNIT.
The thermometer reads value=98 unit=°C
